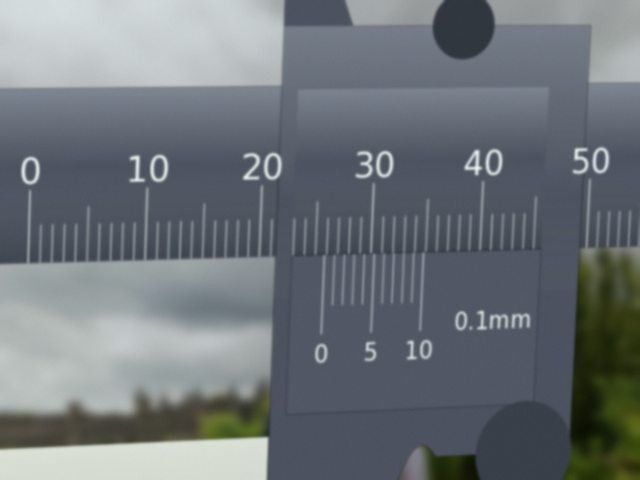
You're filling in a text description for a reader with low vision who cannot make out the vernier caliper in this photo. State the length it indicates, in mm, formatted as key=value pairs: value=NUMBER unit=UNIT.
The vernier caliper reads value=25.8 unit=mm
